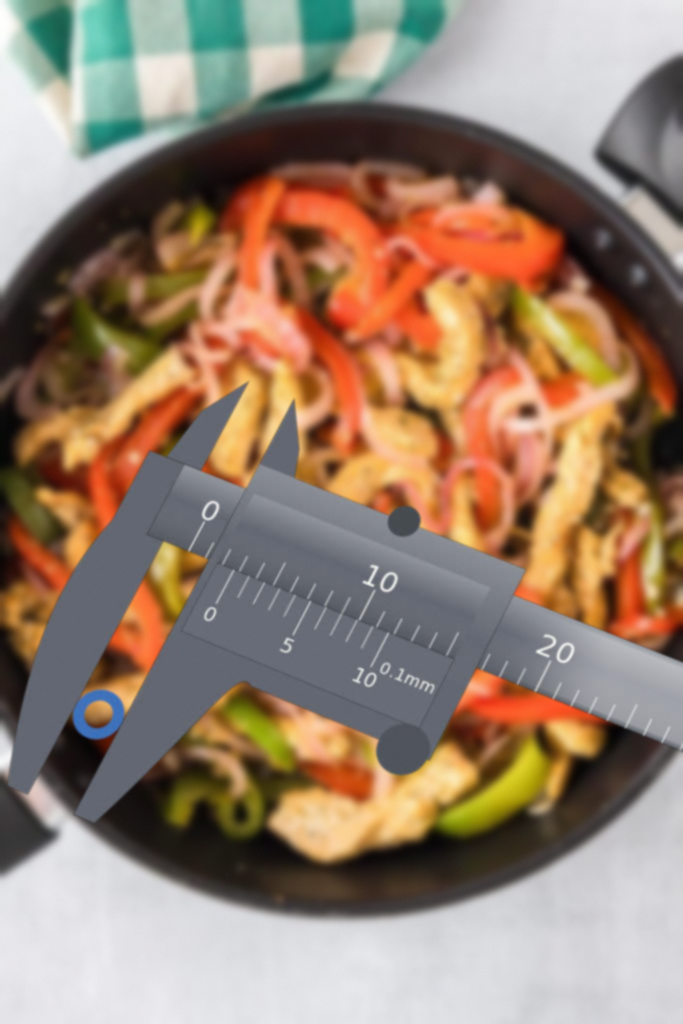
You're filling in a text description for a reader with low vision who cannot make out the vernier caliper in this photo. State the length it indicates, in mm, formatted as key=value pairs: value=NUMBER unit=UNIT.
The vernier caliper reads value=2.7 unit=mm
